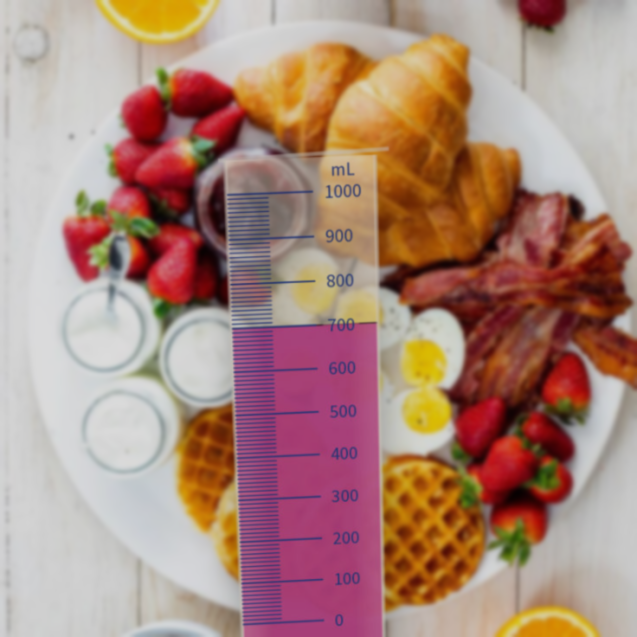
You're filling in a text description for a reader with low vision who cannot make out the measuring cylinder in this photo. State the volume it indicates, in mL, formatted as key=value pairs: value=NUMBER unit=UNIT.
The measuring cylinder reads value=700 unit=mL
